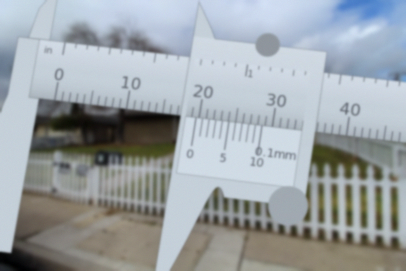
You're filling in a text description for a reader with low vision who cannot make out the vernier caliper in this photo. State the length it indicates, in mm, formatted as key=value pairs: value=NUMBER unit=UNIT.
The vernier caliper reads value=19.6 unit=mm
